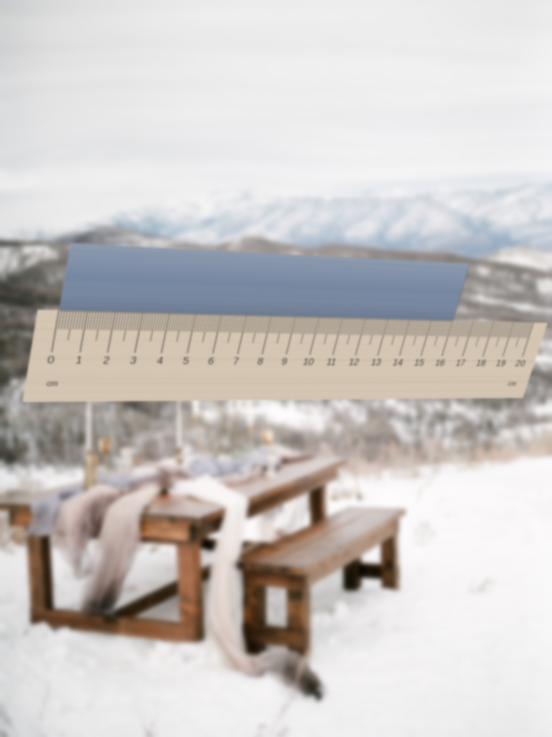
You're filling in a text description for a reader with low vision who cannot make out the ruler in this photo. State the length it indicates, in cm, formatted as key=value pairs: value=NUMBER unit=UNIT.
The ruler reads value=16 unit=cm
